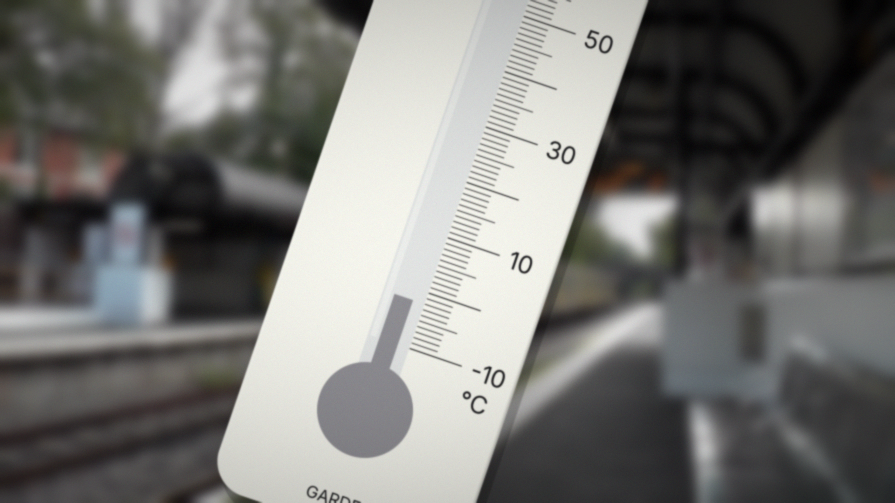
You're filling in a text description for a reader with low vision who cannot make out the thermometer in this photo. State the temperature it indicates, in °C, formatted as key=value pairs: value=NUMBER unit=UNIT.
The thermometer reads value=-2 unit=°C
